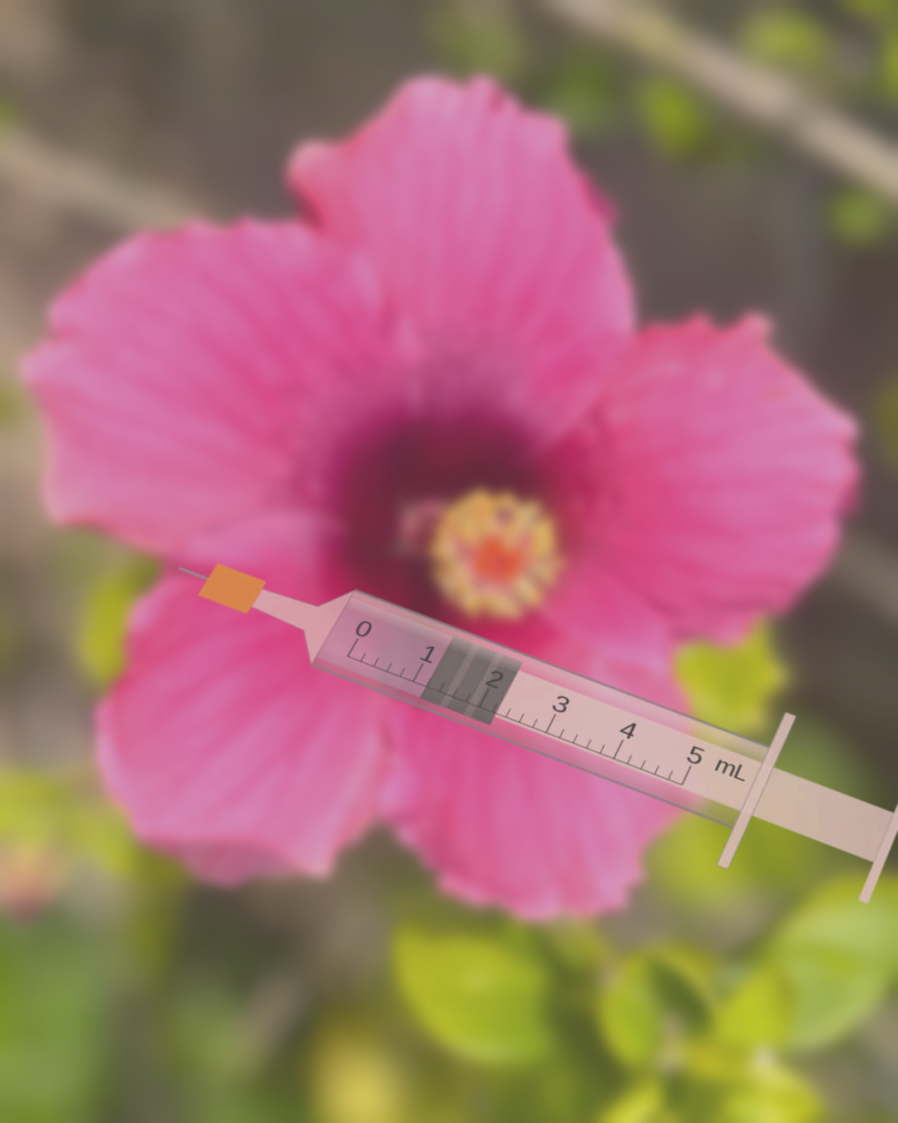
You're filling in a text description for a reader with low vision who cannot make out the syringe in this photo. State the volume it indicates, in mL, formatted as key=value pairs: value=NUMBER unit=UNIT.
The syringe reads value=1.2 unit=mL
